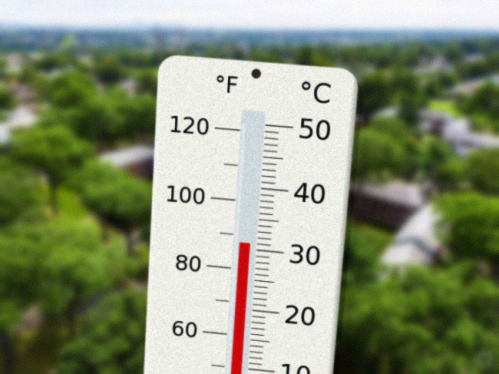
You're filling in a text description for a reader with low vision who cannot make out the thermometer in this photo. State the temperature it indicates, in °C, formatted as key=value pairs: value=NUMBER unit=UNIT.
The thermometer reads value=31 unit=°C
